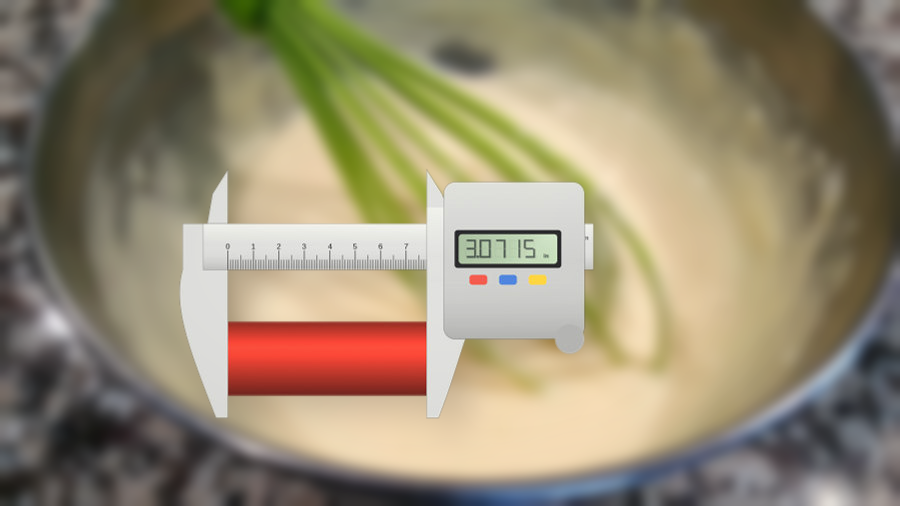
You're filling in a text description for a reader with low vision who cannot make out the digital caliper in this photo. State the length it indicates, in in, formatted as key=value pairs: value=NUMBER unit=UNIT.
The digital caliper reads value=3.0715 unit=in
